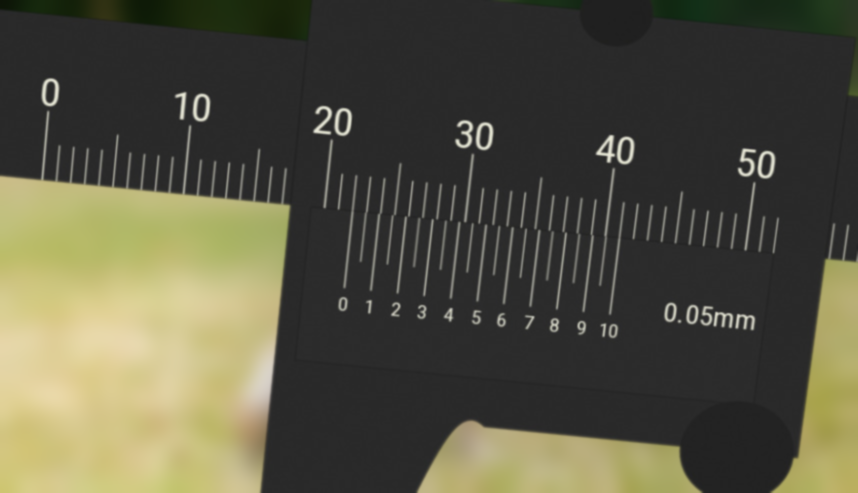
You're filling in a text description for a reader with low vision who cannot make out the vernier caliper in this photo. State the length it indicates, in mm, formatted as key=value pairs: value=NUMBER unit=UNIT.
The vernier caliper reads value=22.0 unit=mm
